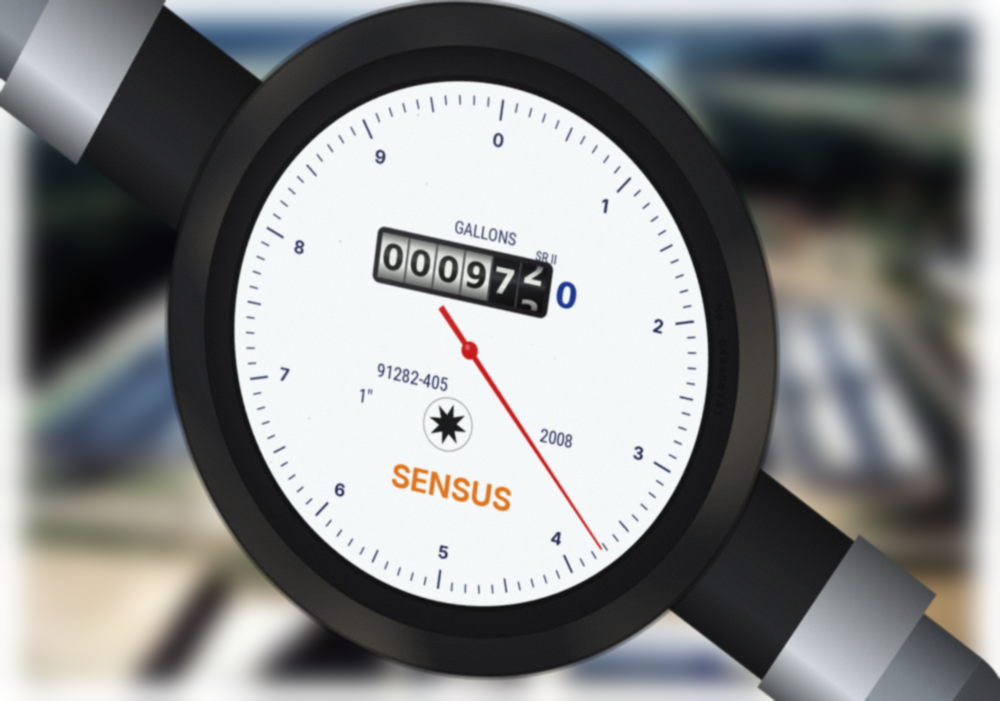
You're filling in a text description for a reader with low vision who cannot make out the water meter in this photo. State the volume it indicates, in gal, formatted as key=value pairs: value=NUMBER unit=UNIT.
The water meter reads value=9723.7 unit=gal
